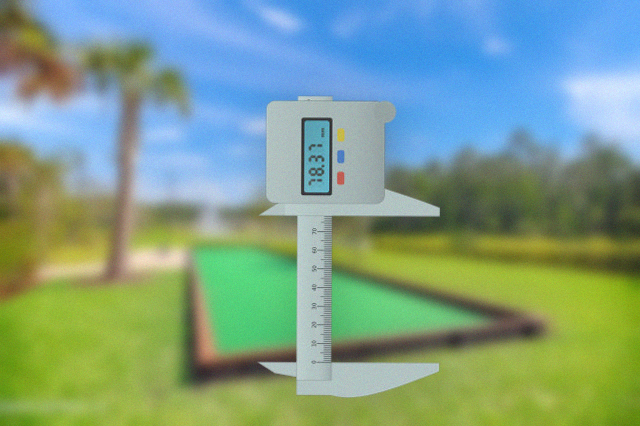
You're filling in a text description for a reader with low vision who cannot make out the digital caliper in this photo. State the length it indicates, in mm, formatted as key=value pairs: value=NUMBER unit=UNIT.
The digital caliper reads value=78.37 unit=mm
